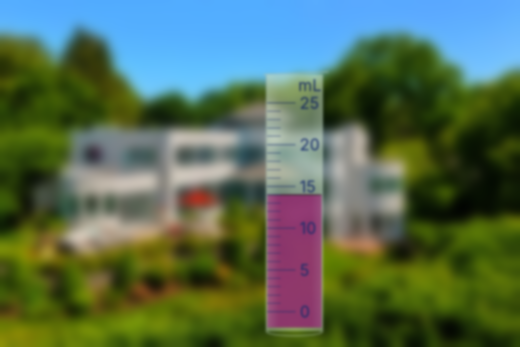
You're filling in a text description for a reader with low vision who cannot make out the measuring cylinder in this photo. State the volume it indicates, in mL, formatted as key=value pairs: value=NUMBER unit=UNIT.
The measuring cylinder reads value=14 unit=mL
